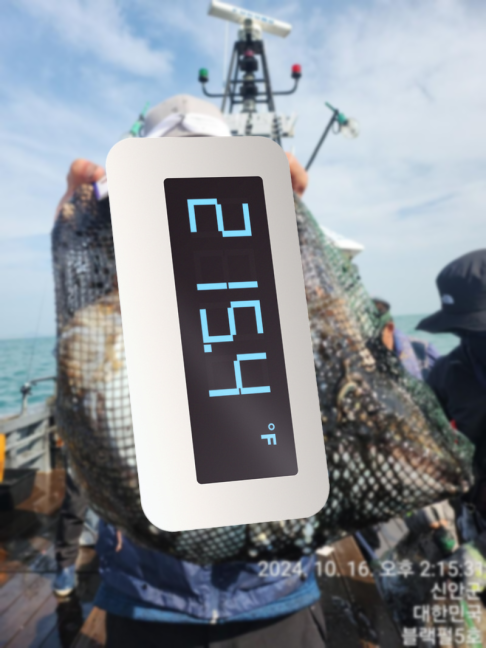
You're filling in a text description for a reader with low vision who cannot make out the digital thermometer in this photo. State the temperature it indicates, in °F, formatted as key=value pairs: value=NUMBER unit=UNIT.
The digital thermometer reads value=215.4 unit=°F
